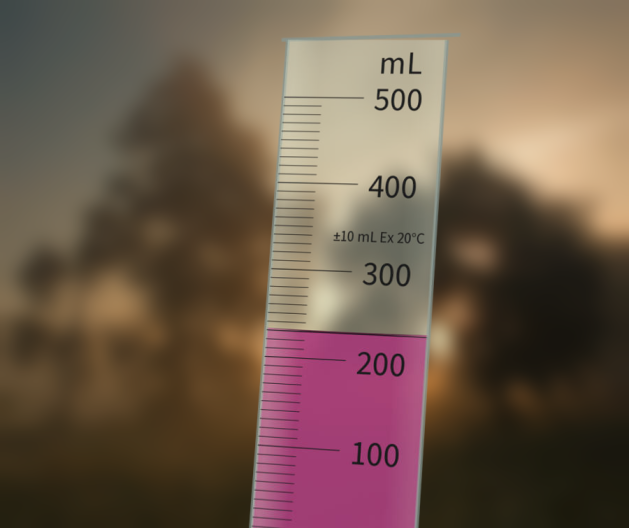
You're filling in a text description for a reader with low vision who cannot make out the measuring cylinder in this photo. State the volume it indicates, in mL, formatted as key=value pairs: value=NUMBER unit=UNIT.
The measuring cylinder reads value=230 unit=mL
